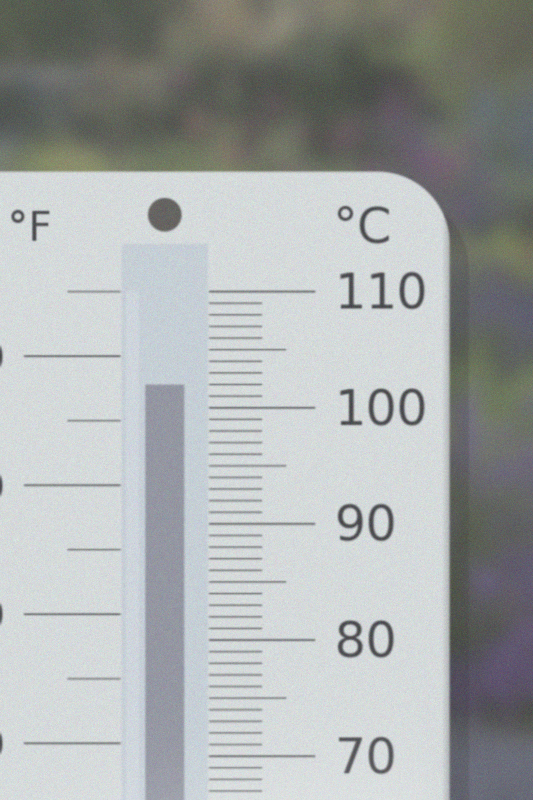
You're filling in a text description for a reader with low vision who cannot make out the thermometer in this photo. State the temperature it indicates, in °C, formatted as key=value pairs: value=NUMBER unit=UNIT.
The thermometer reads value=102 unit=°C
